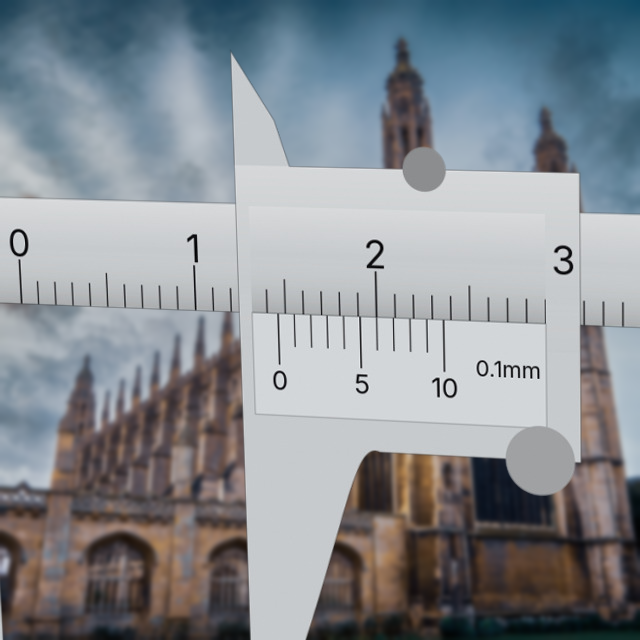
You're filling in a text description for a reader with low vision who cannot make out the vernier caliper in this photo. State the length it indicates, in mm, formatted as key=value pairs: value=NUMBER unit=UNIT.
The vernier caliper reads value=14.6 unit=mm
